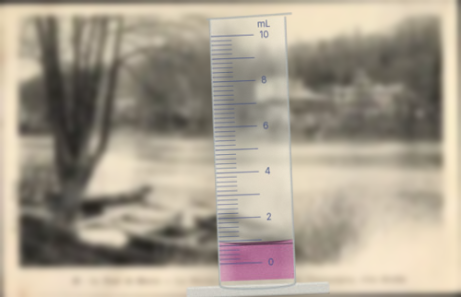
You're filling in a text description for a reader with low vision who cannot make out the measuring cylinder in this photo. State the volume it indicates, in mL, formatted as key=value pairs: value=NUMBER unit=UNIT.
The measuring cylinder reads value=0.8 unit=mL
